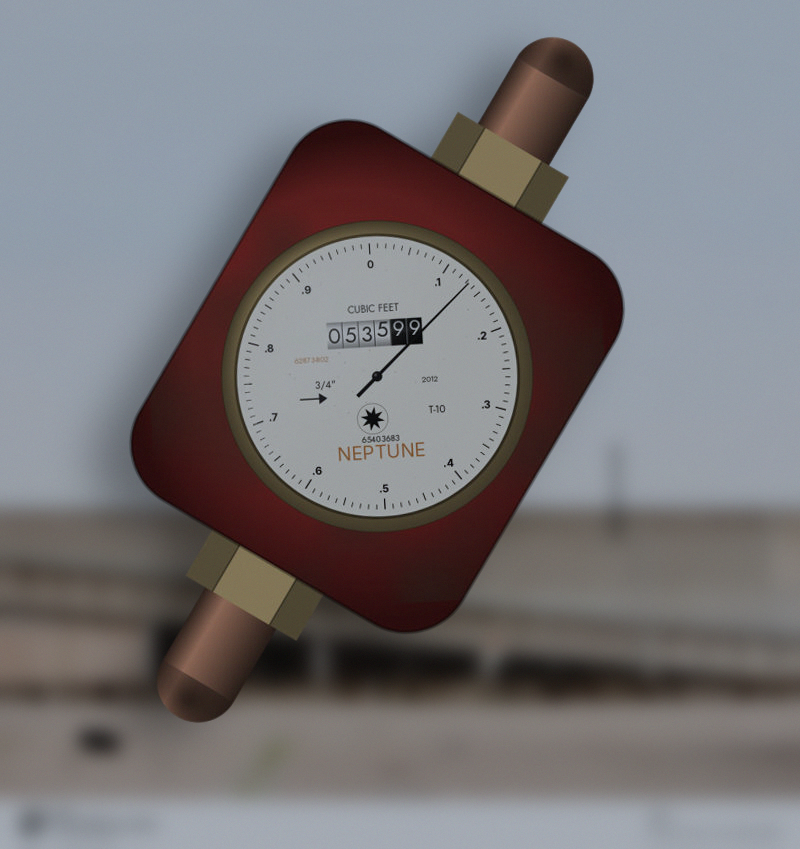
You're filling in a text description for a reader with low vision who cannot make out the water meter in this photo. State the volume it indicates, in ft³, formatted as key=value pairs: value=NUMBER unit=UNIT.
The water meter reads value=53599.13 unit=ft³
